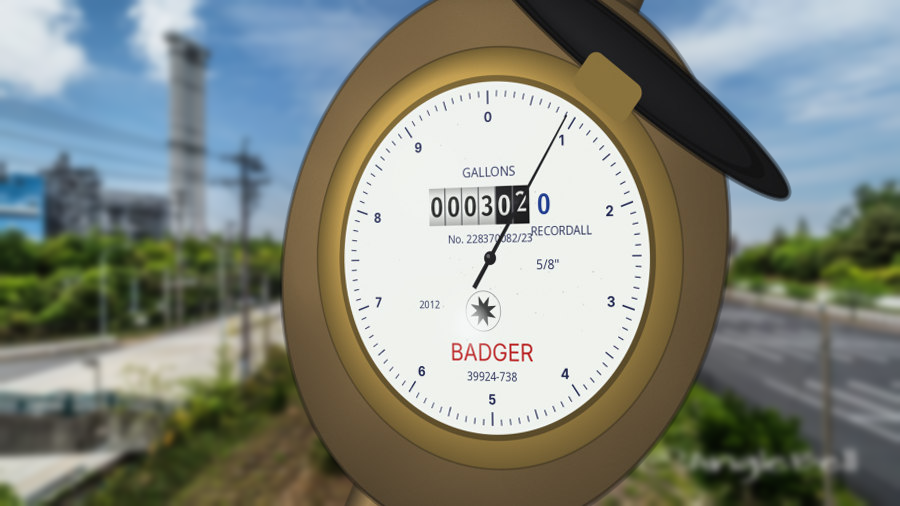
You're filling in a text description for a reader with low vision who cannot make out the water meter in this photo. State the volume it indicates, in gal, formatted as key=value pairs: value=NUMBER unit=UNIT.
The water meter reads value=3020.9 unit=gal
